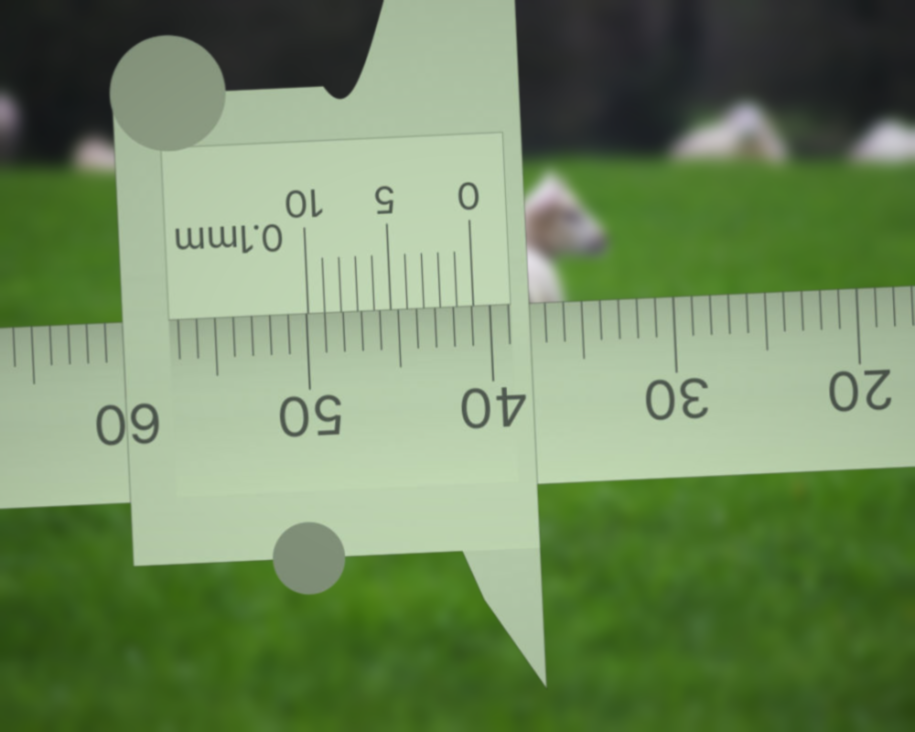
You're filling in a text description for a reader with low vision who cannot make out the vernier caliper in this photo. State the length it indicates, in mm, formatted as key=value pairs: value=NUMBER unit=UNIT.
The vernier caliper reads value=40.9 unit=mm
